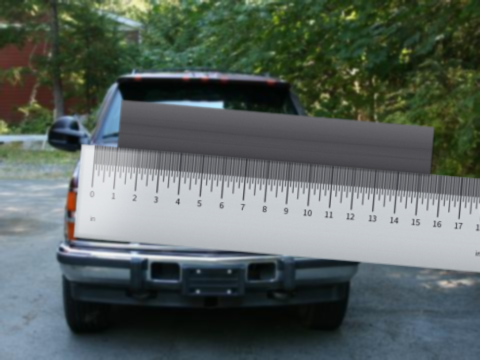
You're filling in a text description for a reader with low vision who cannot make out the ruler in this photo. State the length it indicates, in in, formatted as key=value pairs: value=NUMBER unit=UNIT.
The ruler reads value=14.5 unit=in
